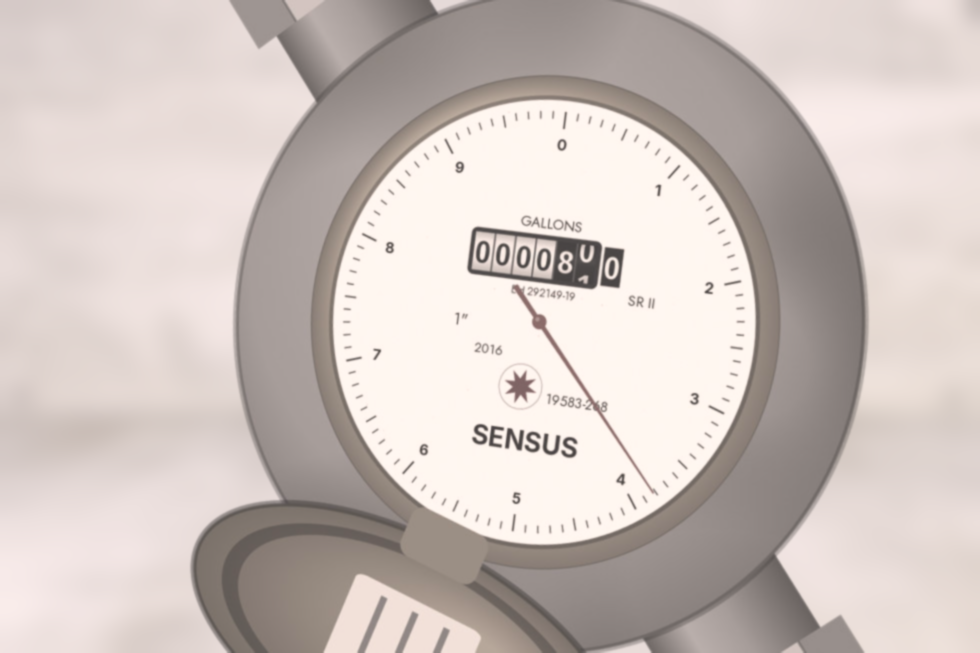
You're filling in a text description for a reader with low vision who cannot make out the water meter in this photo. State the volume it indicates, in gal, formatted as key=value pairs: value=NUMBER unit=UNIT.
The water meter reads value=803.8 unit=gal
